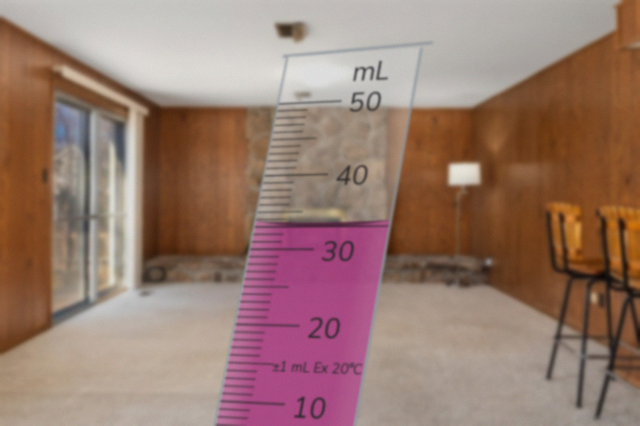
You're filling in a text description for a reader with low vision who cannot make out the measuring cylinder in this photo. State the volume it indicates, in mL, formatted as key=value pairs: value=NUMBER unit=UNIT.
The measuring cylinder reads value=33 unit=mL
